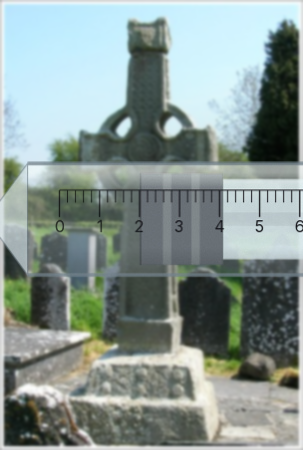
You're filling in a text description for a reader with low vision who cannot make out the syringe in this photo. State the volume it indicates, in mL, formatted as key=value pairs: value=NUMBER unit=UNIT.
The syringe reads value=2 unit=mL
